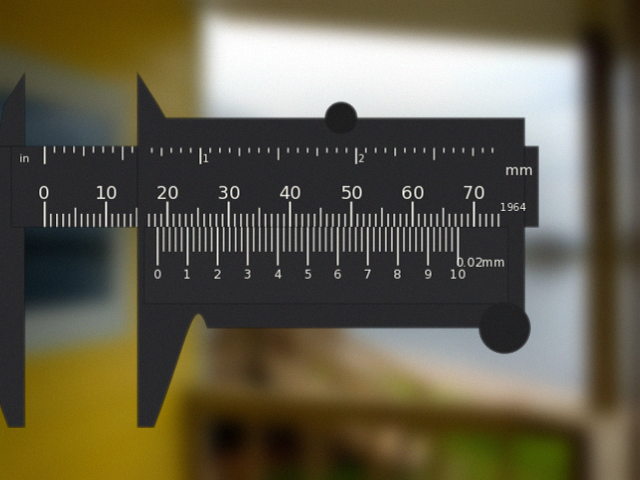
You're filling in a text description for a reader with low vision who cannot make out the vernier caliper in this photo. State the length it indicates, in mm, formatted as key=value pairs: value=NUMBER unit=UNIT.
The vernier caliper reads value=18.4 unit=mm
